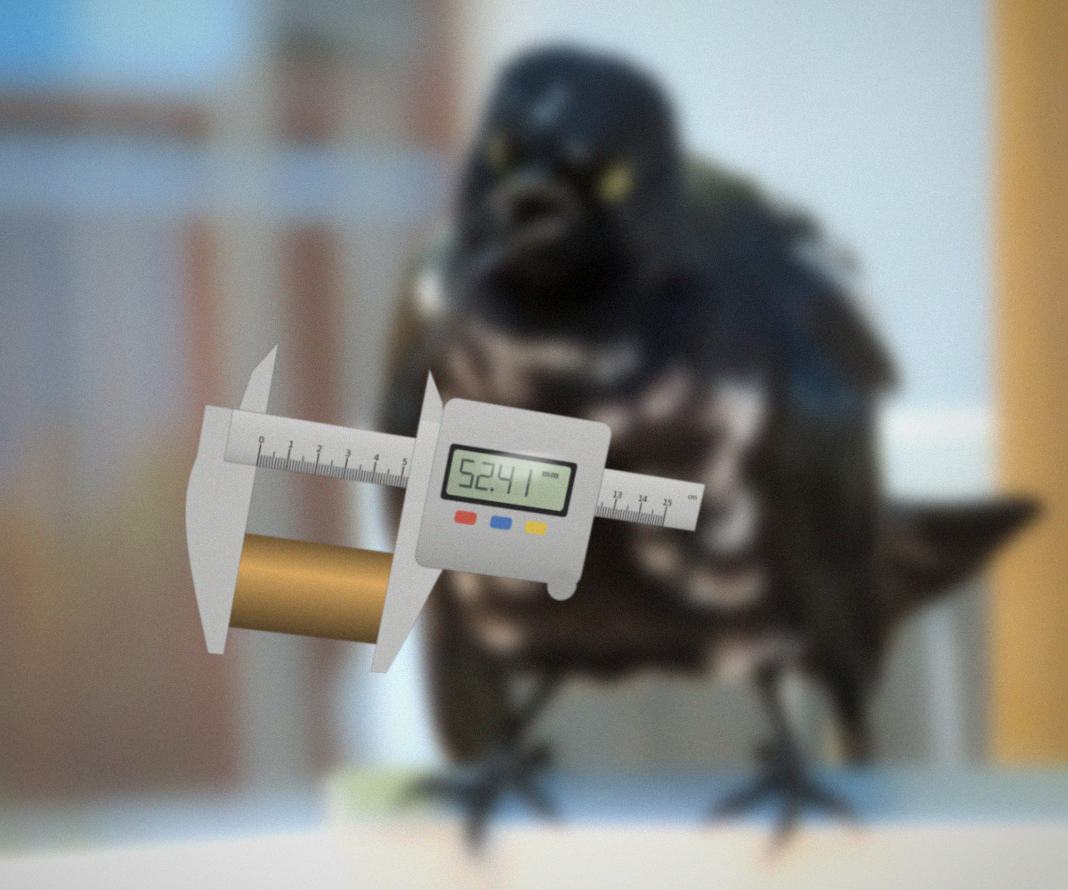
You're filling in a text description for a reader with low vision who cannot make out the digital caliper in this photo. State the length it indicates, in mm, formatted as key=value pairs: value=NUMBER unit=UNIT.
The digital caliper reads value=52.41 unit=mm
